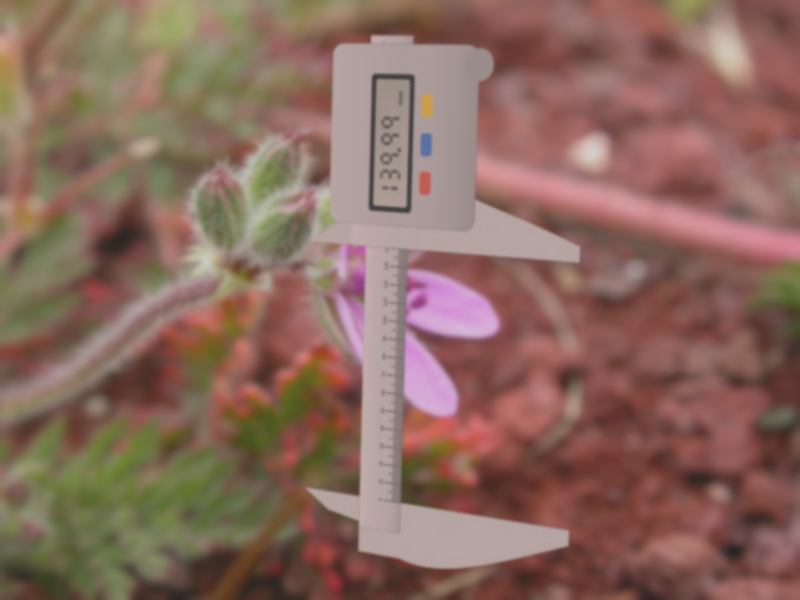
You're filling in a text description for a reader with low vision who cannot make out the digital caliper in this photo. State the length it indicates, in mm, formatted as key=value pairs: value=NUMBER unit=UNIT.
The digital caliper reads value=139.99 unit=mm
